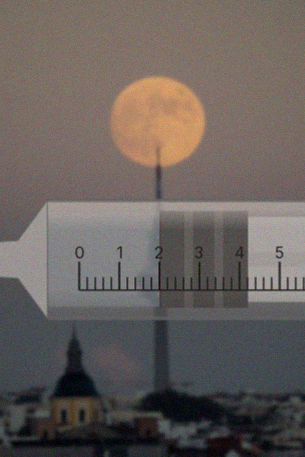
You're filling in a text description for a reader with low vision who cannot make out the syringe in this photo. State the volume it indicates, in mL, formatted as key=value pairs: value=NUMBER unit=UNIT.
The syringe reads value=2 unit=mL
